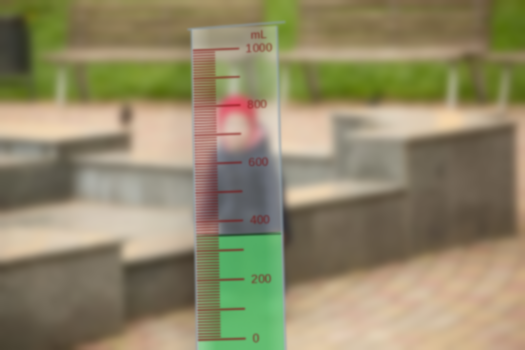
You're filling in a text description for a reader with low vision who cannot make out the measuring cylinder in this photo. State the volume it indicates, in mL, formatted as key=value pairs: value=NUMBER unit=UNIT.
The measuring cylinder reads value=350 unit=mL
